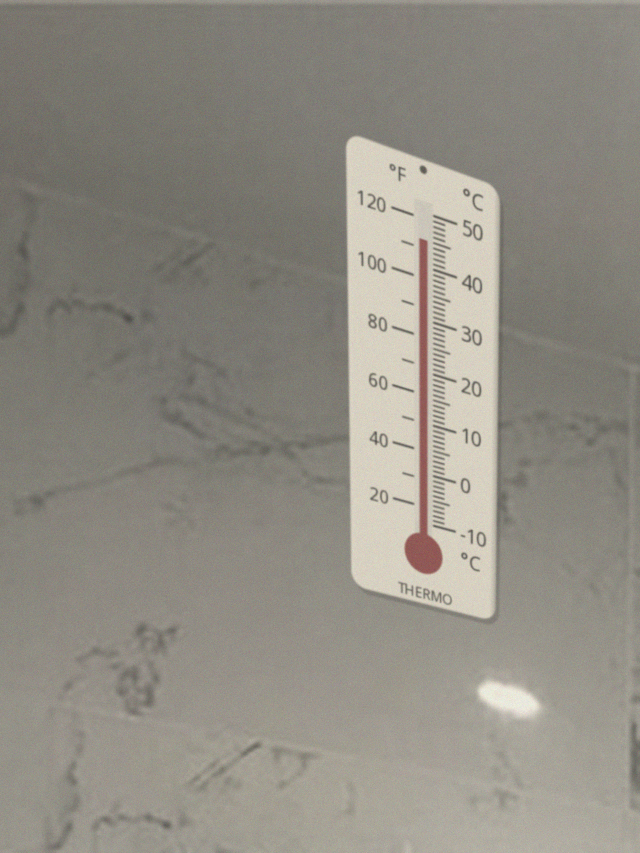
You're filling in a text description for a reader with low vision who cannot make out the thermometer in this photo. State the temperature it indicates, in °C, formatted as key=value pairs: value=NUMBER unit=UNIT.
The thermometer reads value=45 unit=°C
